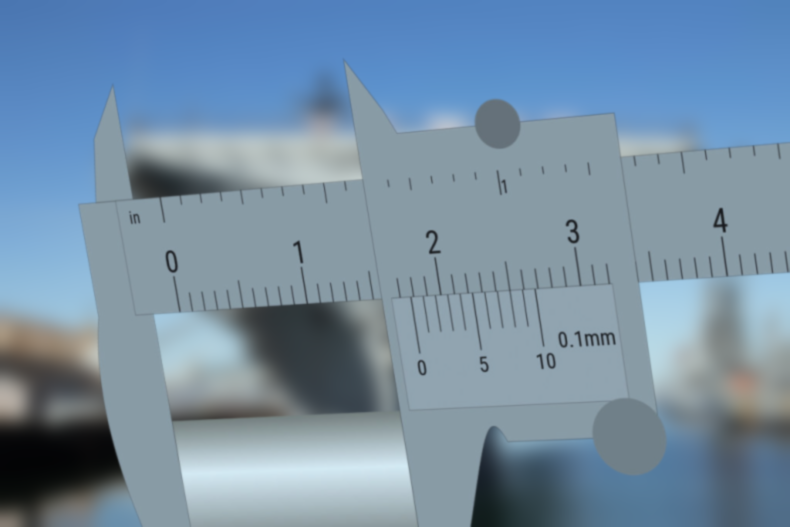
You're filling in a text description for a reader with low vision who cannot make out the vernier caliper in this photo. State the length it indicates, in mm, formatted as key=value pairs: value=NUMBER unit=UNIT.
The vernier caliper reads value=17.8 unit=mm
